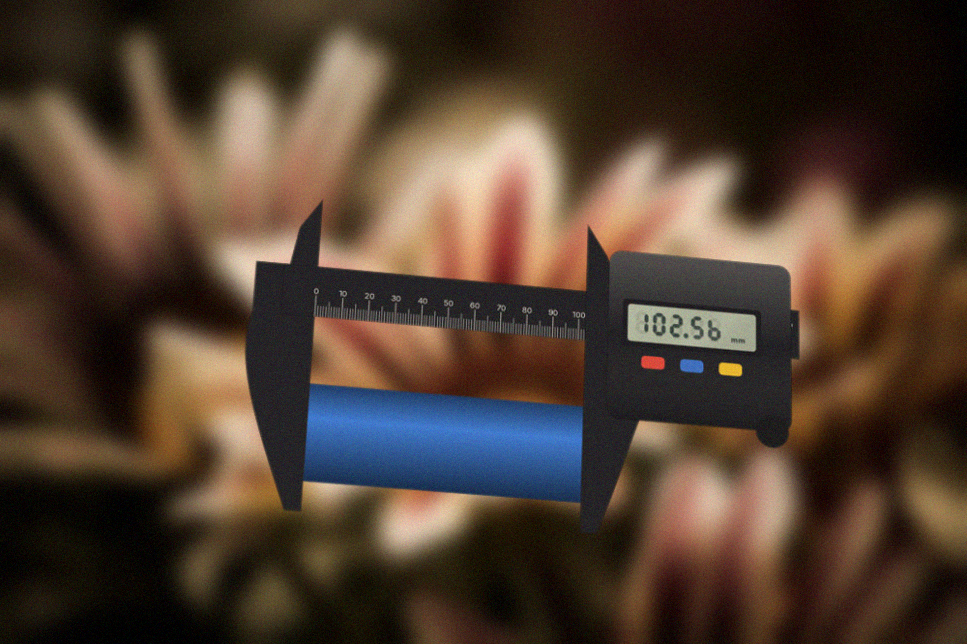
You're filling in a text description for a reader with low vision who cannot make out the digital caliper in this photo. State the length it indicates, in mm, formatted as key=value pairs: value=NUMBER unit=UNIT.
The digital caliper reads value=102.56 unit=mm
